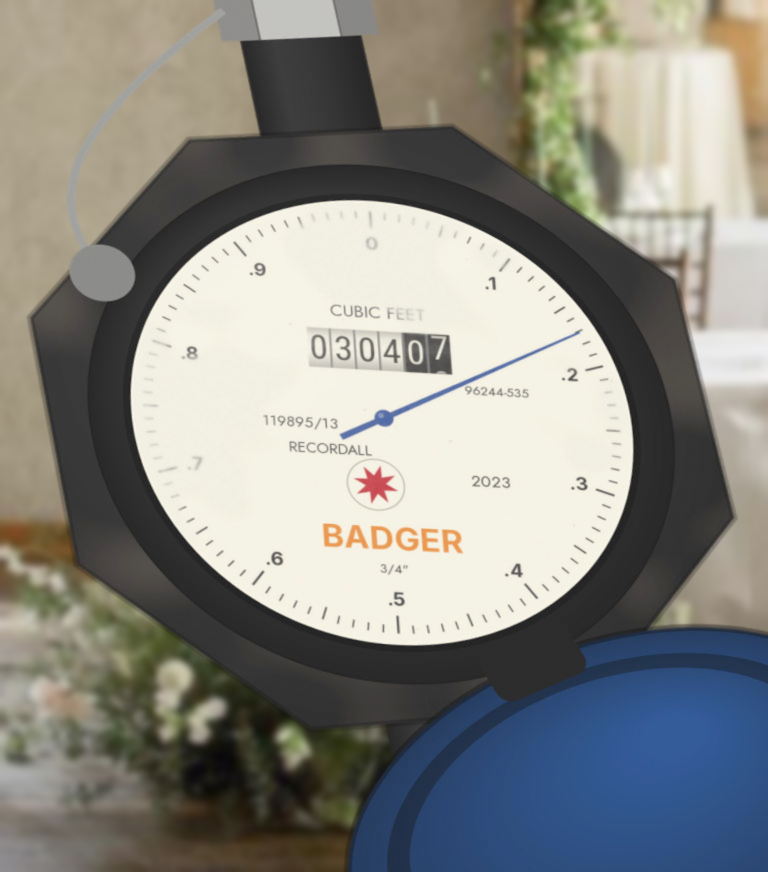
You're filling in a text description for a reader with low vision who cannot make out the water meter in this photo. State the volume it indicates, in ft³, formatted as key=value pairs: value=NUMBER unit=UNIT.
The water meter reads value=30407.17 unit=ft³
